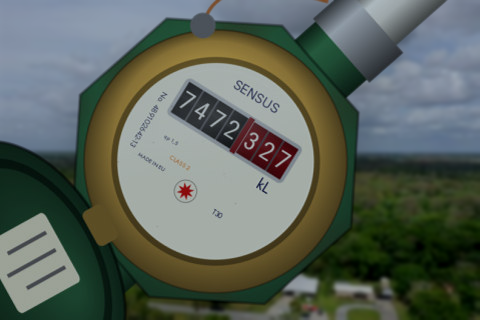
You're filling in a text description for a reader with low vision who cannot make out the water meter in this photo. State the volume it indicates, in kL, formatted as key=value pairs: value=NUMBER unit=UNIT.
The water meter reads value=7472.327 unit=kL
